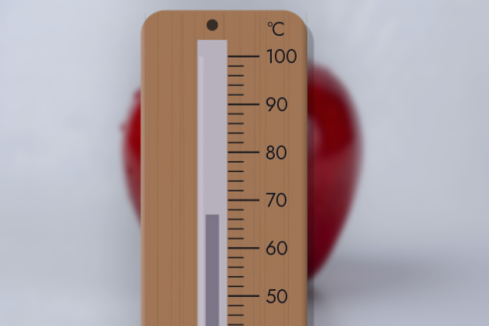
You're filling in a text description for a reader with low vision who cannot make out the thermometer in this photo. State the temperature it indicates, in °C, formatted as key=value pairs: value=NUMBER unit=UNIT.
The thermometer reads value=67 unit=°C
